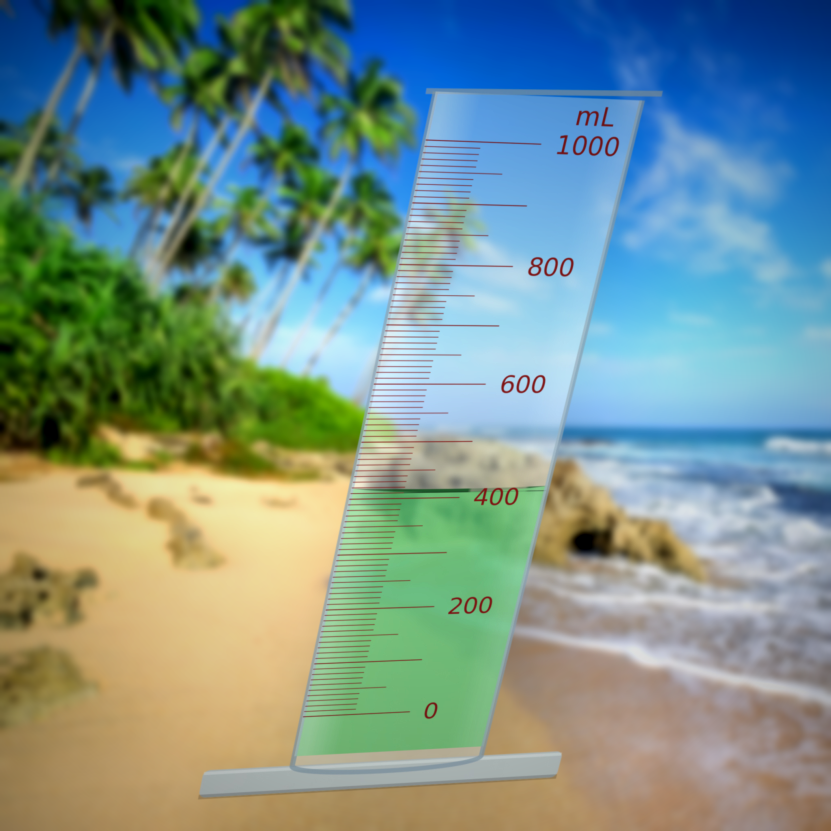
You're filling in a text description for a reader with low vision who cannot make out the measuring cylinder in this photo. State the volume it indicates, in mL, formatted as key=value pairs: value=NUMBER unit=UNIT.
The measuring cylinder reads value=410 unit=mL
